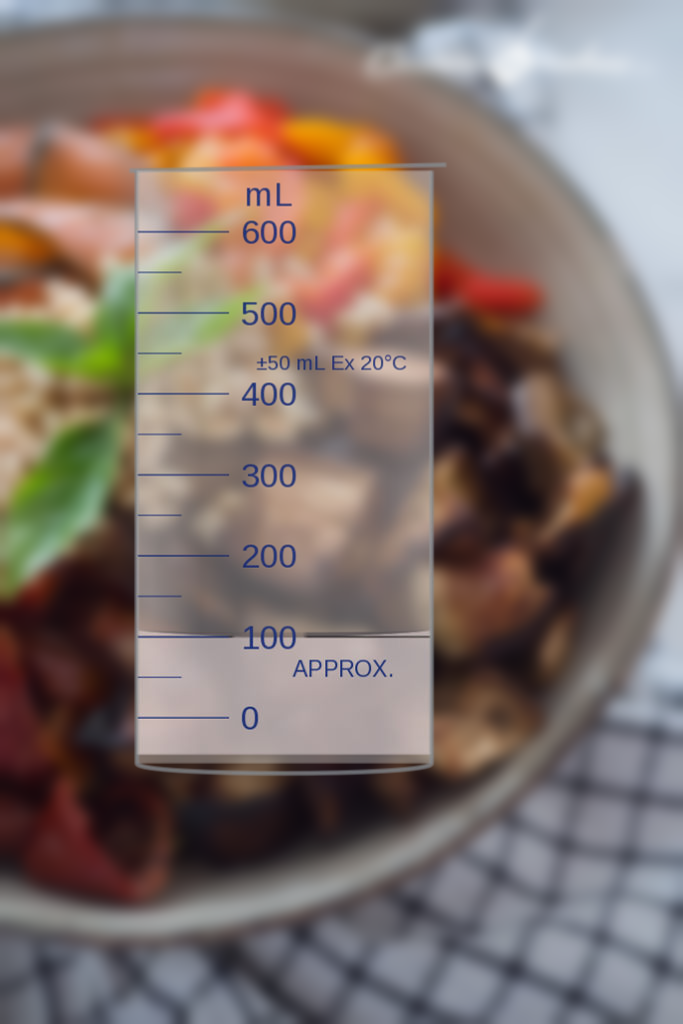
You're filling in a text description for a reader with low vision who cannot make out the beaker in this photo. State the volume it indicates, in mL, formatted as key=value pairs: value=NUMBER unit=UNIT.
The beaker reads value=100 unit=mL
